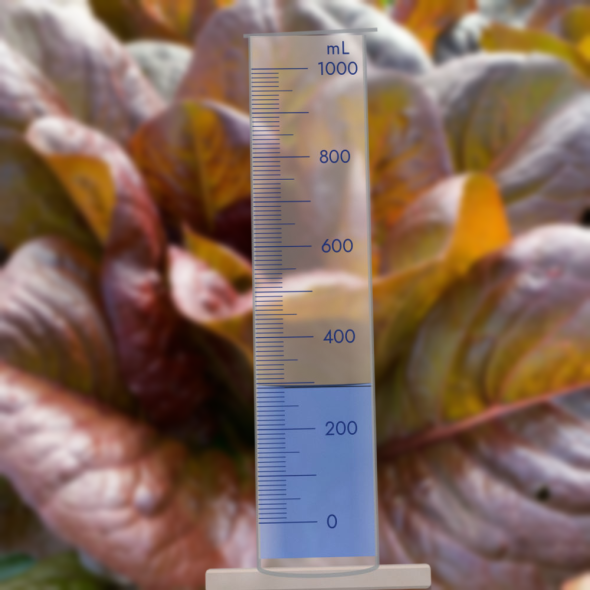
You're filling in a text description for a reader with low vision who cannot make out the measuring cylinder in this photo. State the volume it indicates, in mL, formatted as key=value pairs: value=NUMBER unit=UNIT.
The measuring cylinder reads value=290 unit=mL
